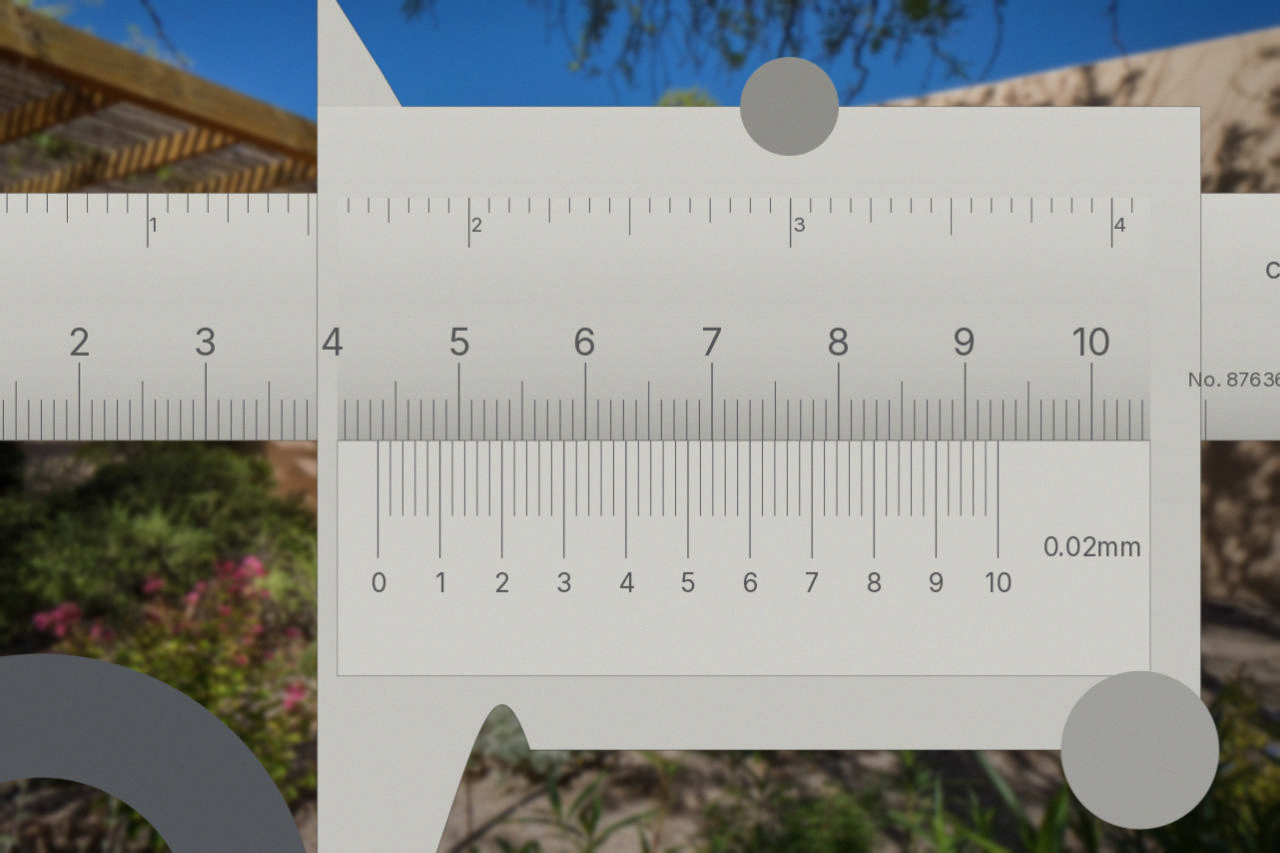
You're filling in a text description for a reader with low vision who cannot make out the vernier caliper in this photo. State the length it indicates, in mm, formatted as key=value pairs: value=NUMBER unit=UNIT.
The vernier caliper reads value=43.6 unit=mm
